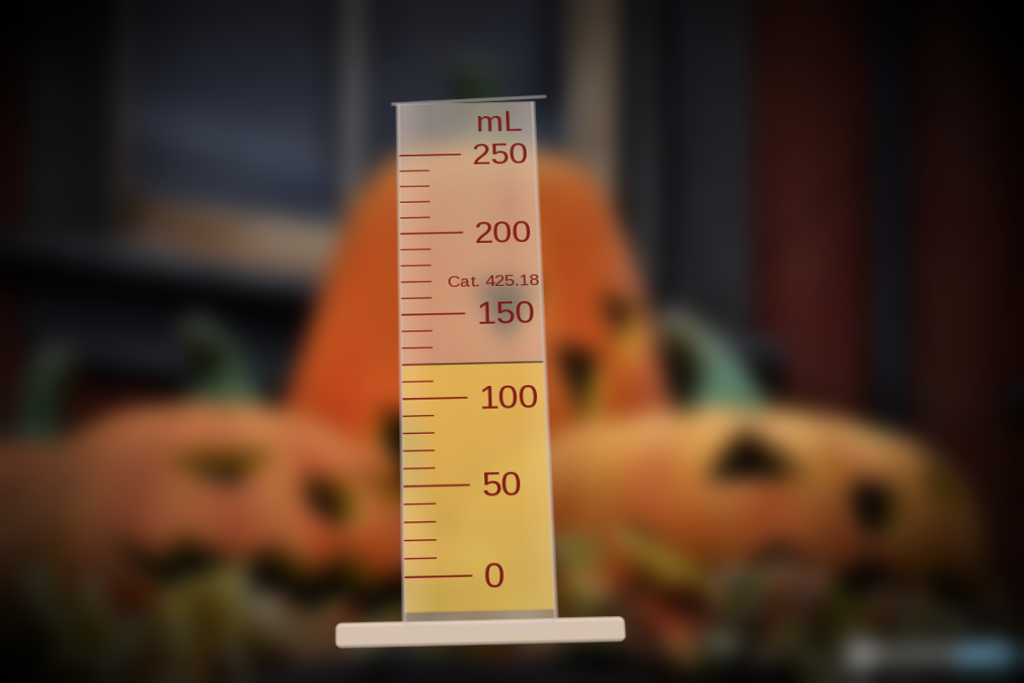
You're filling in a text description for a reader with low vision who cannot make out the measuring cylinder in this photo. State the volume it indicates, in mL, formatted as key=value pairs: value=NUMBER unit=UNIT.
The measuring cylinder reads value=120 unit=mL
